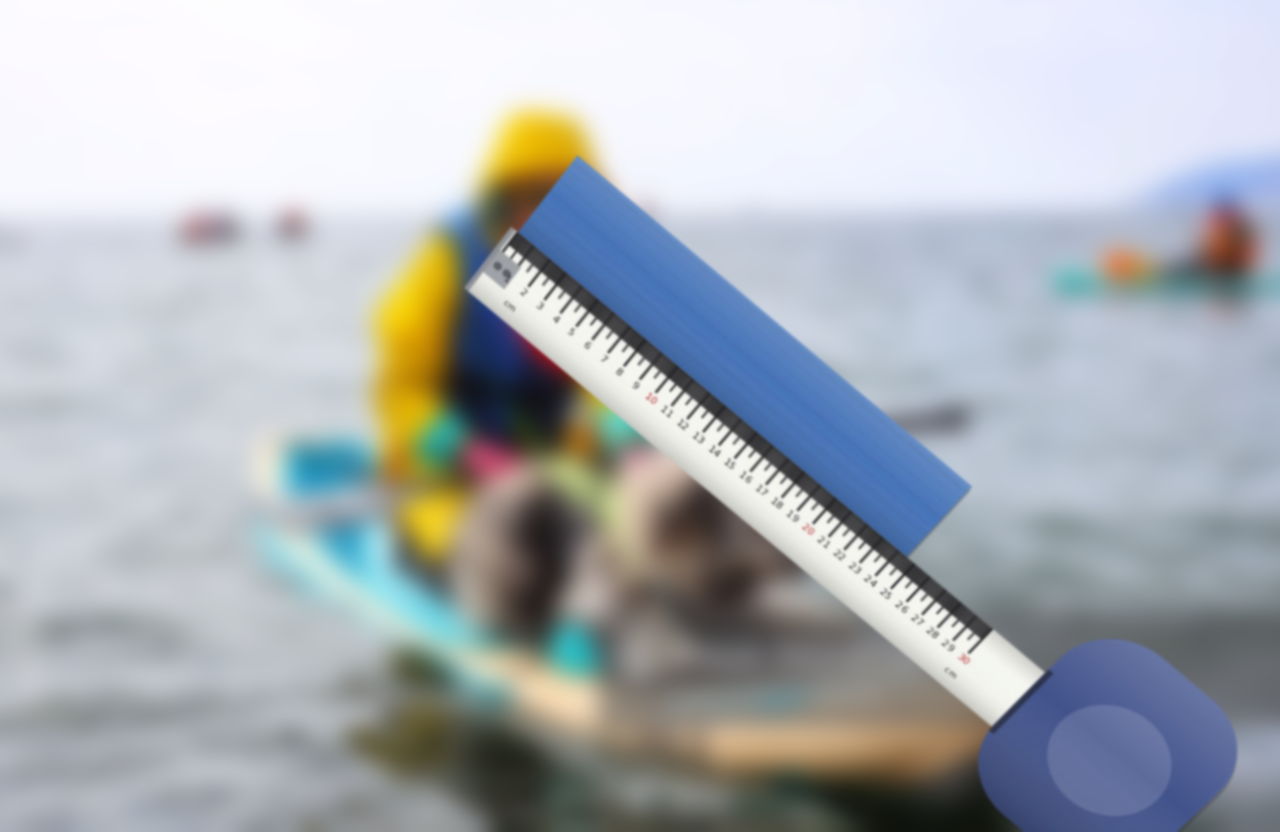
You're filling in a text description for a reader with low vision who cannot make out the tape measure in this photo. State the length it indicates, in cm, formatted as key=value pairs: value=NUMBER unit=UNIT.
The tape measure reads value=24.5 unit=cm
